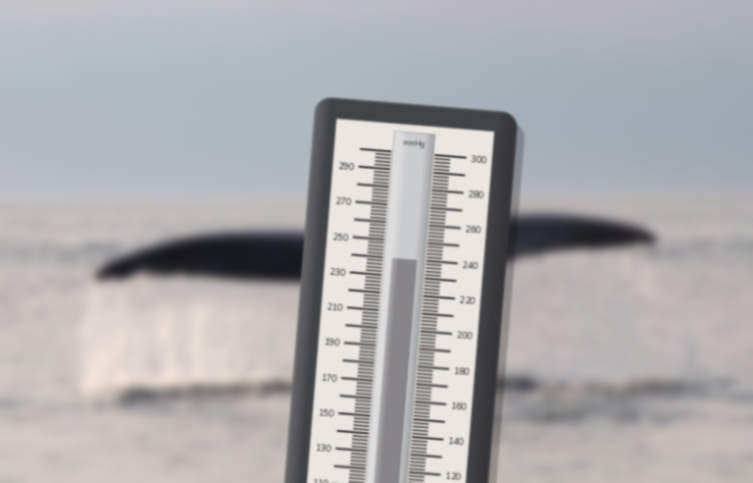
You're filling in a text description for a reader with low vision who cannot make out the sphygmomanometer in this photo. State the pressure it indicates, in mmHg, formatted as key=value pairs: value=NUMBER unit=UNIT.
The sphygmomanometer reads value=240 unit=mmHg
